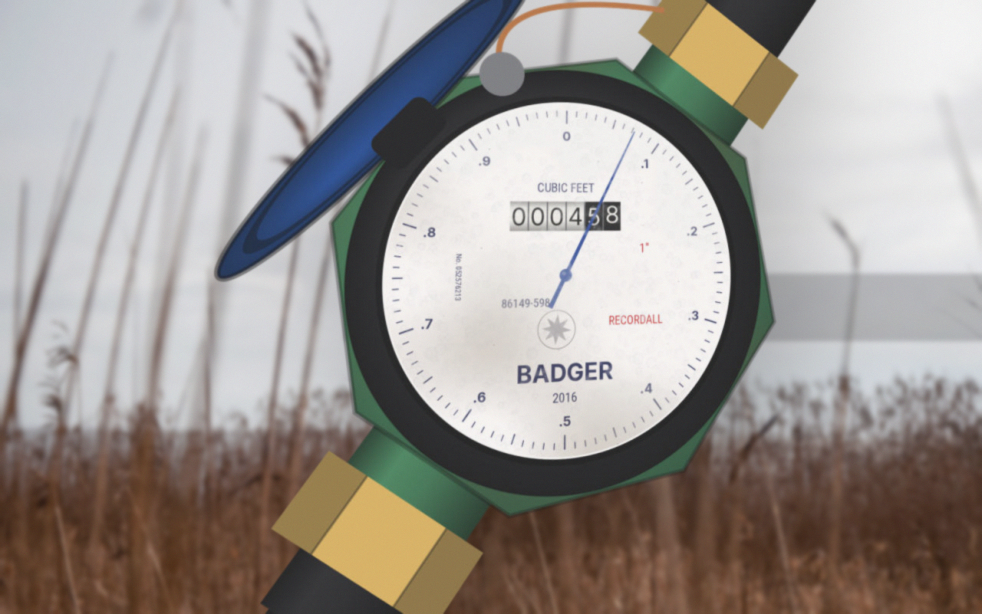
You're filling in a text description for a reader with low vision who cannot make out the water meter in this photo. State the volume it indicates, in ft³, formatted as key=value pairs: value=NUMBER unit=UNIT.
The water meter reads value=458.07 unit=ft³
